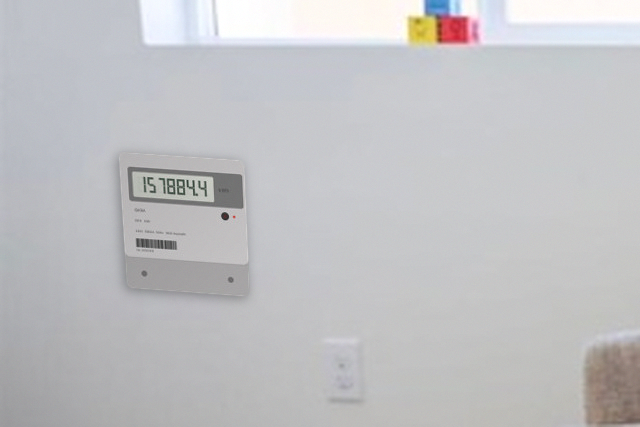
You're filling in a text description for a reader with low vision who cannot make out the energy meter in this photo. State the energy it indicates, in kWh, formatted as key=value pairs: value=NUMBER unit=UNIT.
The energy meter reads value=157884.4 unit=kWh
